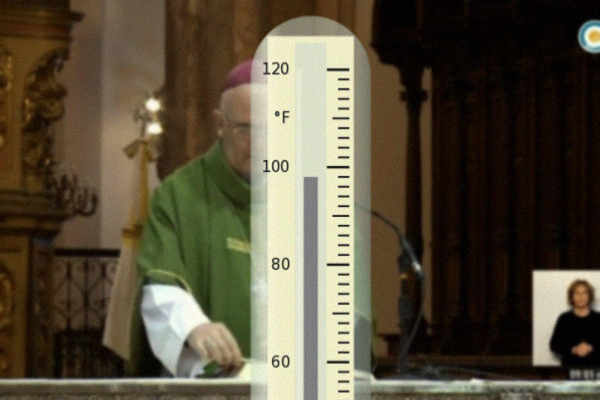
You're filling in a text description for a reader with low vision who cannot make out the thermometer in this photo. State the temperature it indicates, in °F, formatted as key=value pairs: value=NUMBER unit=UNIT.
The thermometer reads value=98 unit=°F
